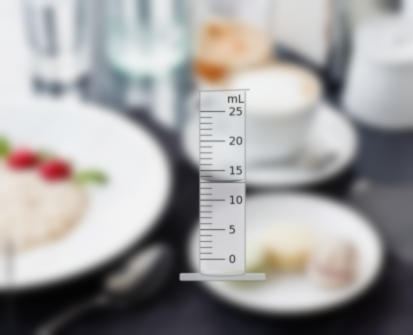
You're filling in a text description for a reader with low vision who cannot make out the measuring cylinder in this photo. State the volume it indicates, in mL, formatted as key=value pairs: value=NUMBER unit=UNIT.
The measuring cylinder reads value=13 unit=mL
